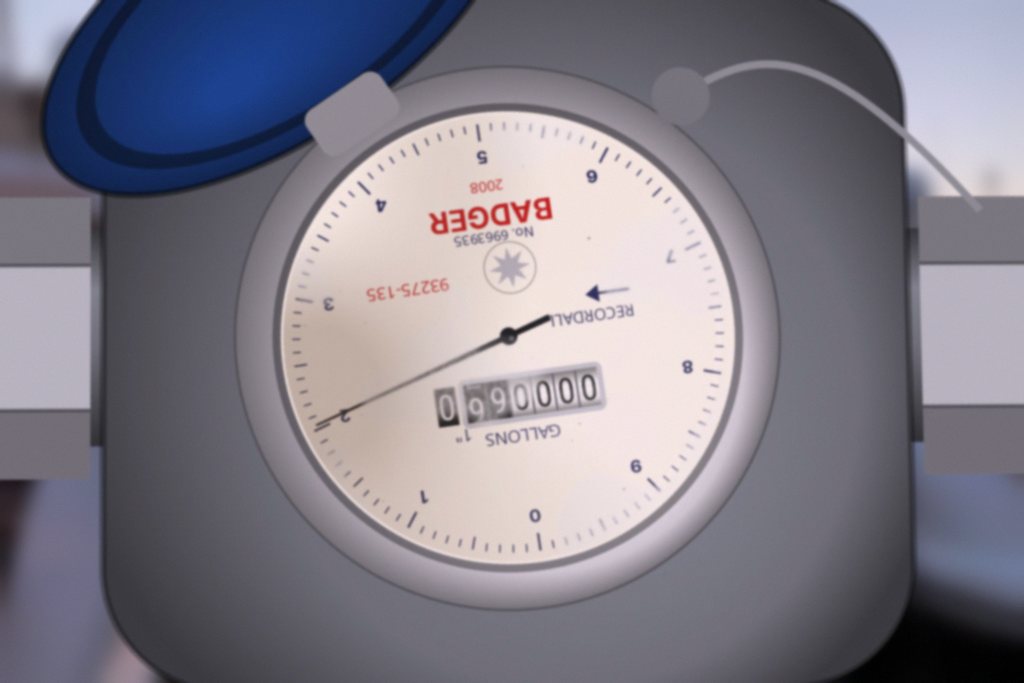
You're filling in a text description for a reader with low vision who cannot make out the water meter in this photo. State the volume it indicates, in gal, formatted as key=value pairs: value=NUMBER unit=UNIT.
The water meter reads value=662.0 unit=gal
